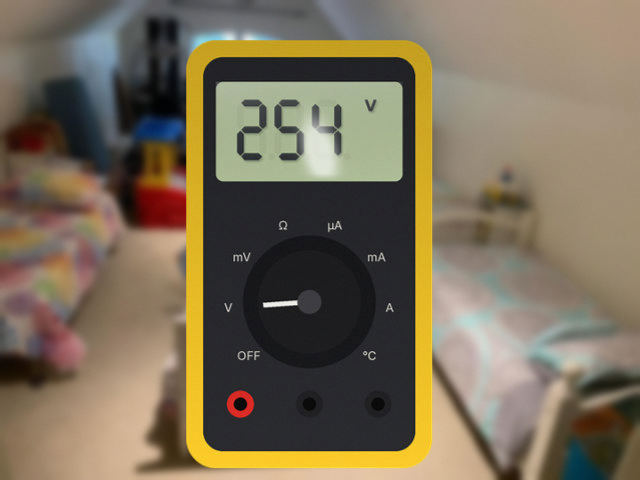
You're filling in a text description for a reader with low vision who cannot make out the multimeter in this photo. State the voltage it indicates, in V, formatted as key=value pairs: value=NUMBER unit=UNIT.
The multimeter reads value=254 unit=V
